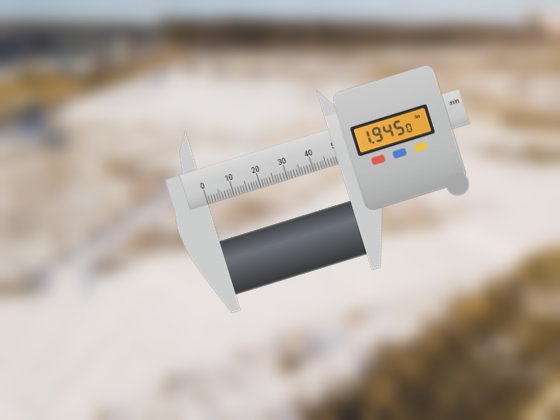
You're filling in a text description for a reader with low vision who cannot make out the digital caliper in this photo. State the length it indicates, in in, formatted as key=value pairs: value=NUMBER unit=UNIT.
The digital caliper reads value=1.9450 unit=in
